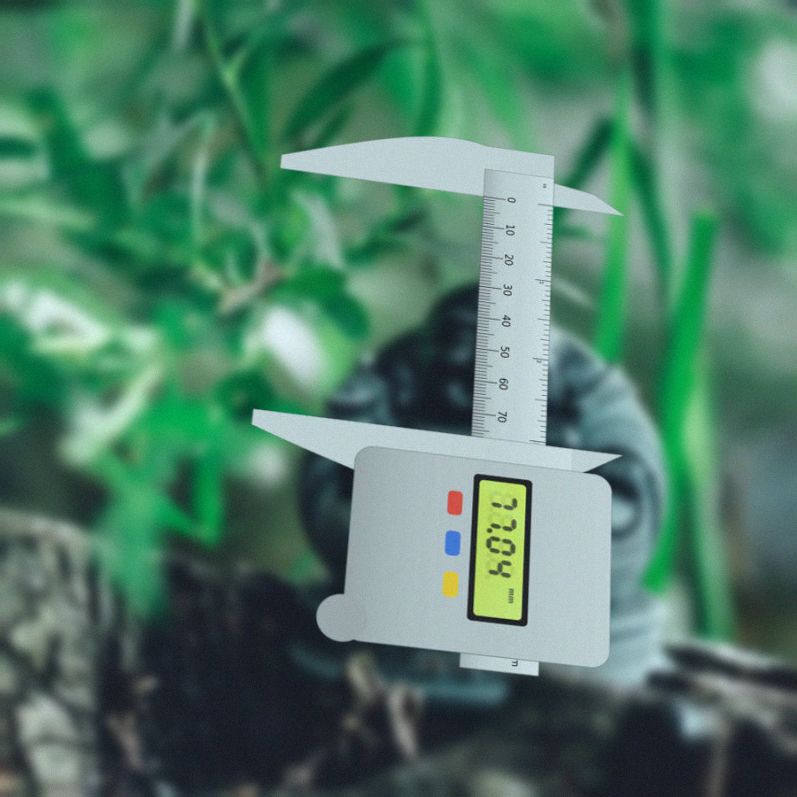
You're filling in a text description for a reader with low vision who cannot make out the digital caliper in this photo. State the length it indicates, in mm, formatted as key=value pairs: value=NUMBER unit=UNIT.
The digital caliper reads value=77.04 unit=mm
